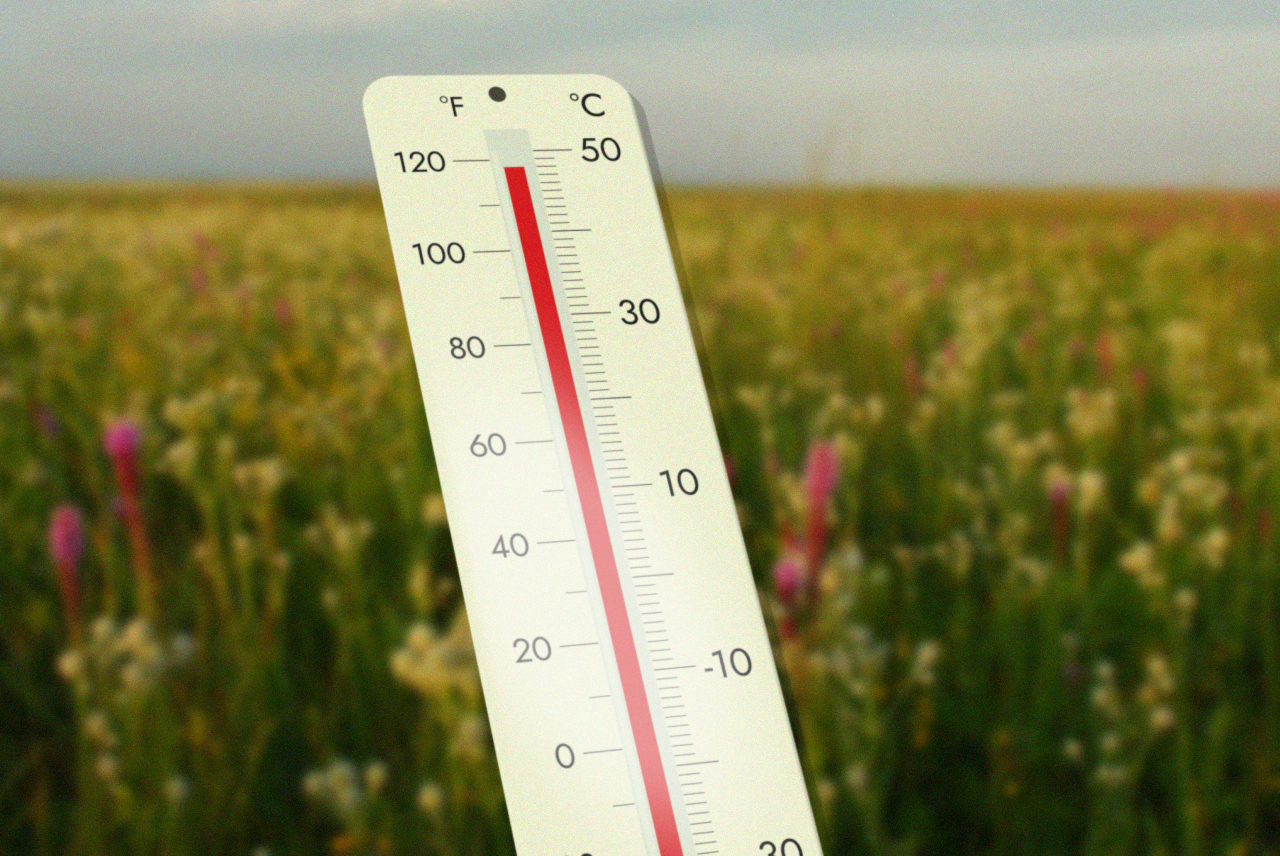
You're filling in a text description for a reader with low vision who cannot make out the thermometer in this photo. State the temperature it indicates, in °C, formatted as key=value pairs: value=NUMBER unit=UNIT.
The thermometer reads value=48 unit=°C
